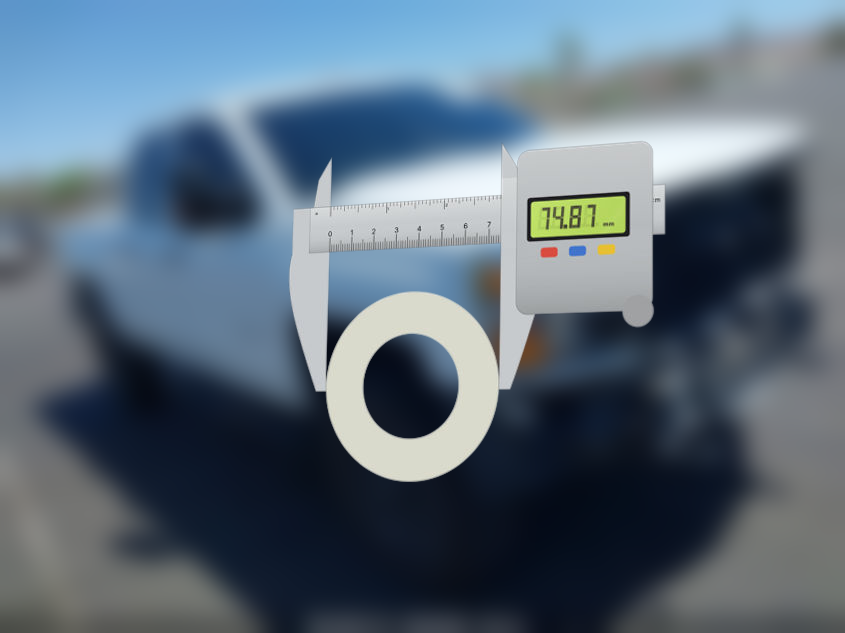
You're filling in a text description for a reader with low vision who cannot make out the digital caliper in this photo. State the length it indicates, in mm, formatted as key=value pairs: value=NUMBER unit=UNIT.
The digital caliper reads value=74.87 unit=mm
